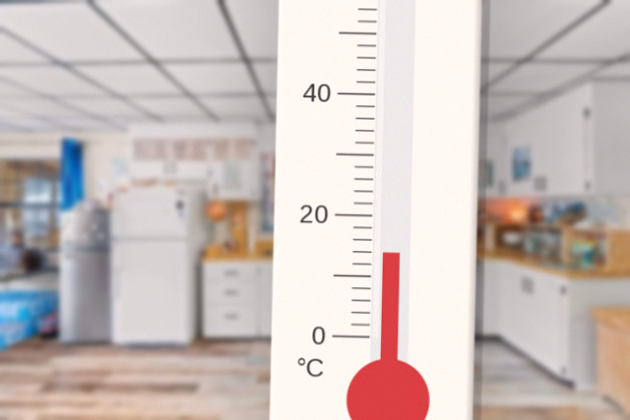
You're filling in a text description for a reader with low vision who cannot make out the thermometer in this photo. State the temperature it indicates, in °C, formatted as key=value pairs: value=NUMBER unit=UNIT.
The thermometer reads value=14 unit=°C
